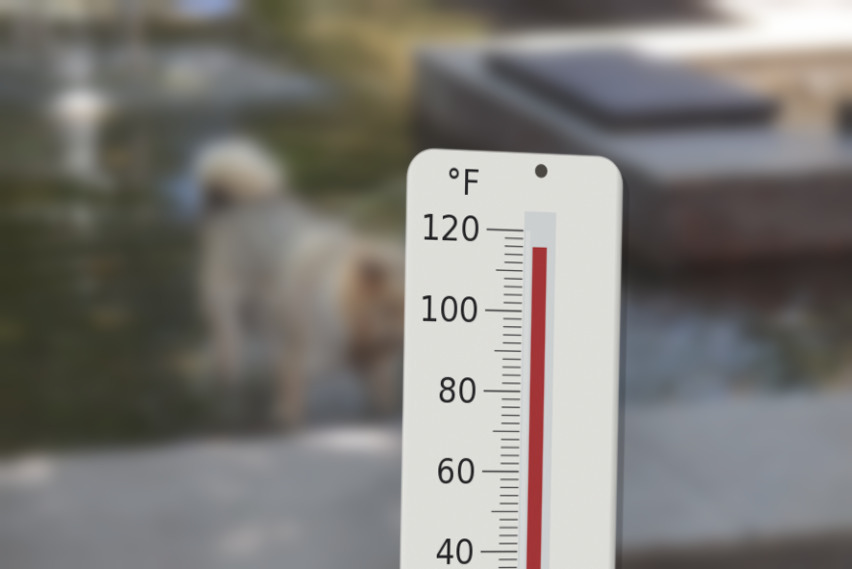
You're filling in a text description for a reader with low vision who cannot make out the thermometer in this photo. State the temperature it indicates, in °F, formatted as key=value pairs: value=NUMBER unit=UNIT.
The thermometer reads value=116 unit=°F
